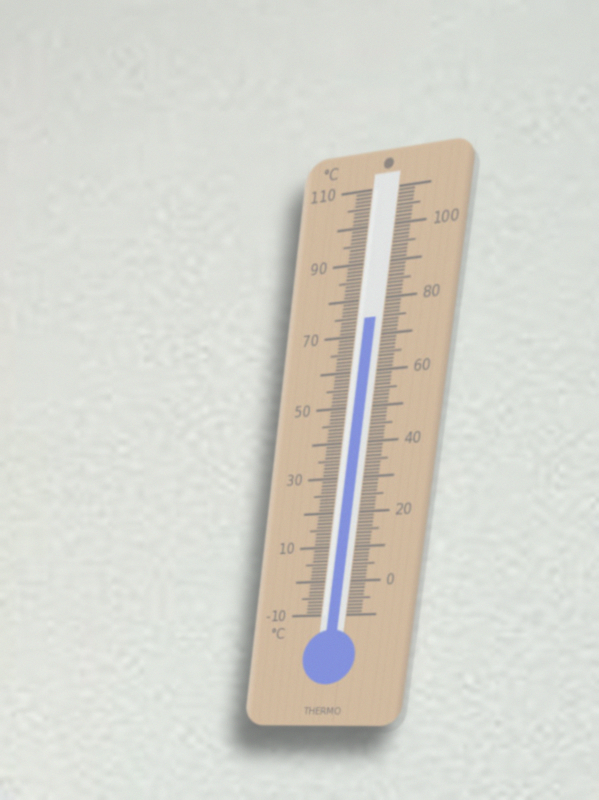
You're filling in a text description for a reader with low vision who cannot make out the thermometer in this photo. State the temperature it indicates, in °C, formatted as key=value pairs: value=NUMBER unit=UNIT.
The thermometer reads value=75 unit=°C
